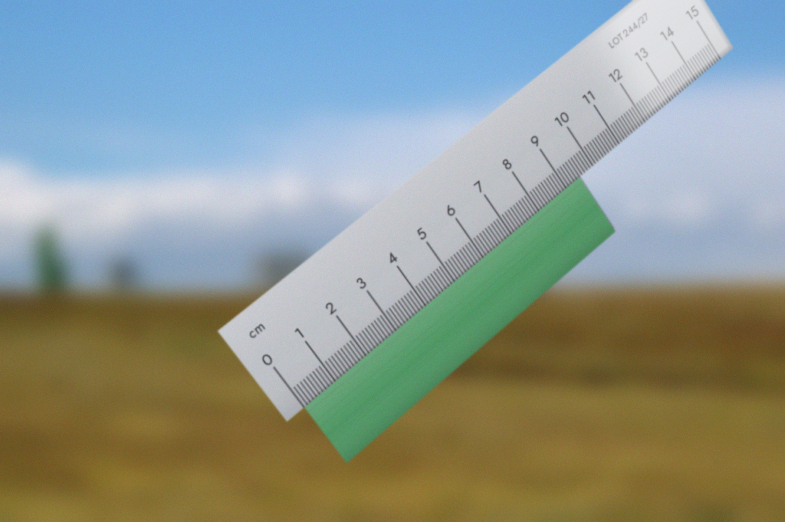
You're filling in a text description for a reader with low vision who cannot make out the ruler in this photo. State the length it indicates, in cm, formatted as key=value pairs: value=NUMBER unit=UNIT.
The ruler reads value=9.5 unit=cm
